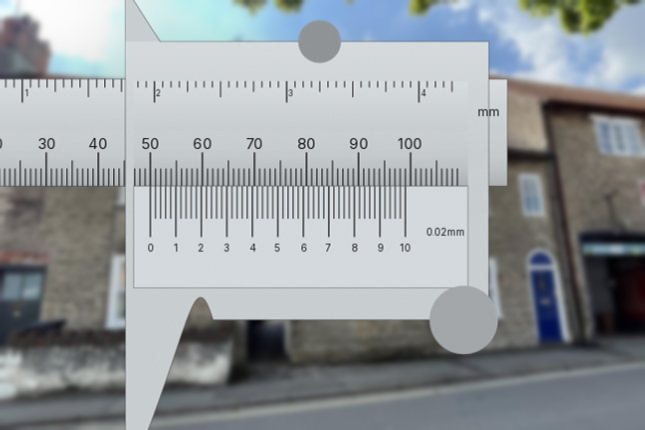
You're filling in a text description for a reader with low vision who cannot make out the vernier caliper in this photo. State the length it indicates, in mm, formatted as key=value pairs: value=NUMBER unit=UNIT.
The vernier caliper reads value=50.0 unit=mm
